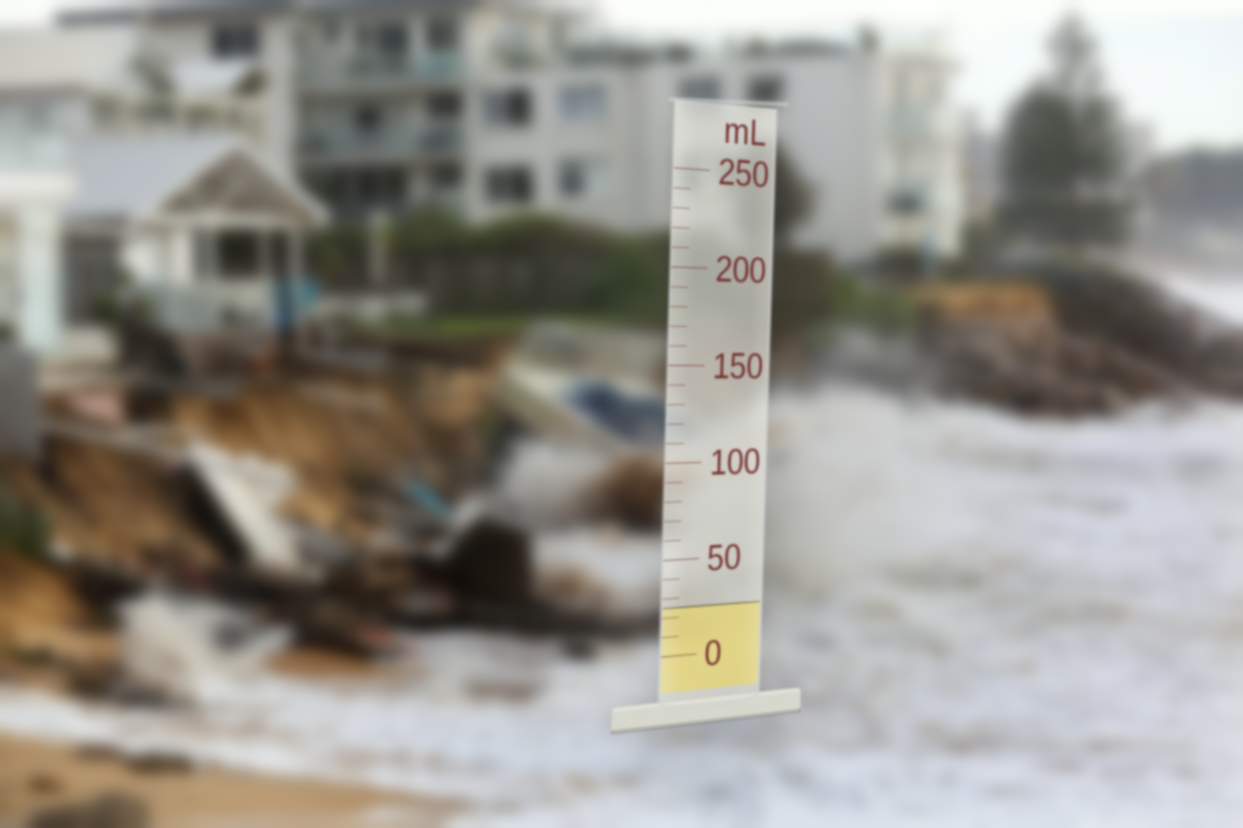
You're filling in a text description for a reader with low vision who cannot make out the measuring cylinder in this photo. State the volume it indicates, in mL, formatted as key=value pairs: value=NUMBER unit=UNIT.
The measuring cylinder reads value=25 unit=mL
